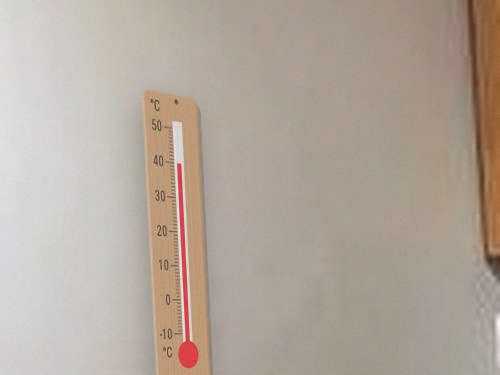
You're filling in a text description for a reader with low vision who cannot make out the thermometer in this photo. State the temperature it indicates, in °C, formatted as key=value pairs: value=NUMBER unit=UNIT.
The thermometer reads value=40 unit=°C
